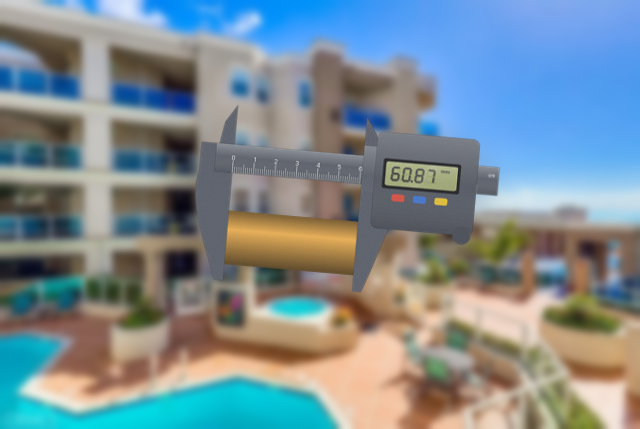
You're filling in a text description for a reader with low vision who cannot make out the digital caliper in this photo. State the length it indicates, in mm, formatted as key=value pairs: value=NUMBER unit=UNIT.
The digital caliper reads value=60.87 unit=mm
